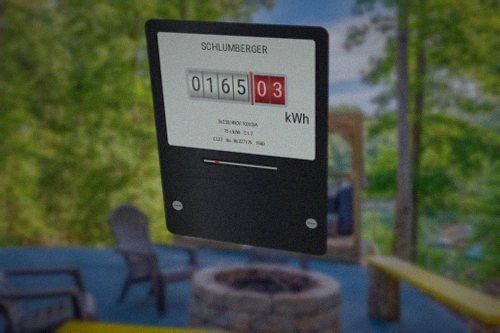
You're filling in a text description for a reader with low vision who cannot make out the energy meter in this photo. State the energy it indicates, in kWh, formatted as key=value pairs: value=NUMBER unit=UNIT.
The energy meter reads value=165.03 unit=kWh
